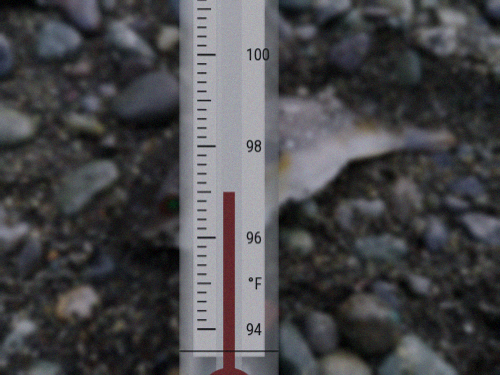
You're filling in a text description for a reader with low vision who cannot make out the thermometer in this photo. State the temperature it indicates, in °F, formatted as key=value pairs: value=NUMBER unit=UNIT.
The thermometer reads value=97 unit=°F
